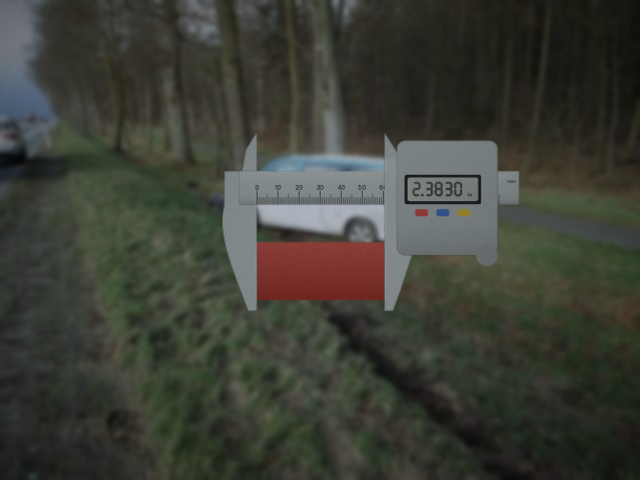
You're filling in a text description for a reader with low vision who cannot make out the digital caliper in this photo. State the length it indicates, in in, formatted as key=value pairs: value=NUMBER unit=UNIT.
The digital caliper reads value=2.3830 unit=in
